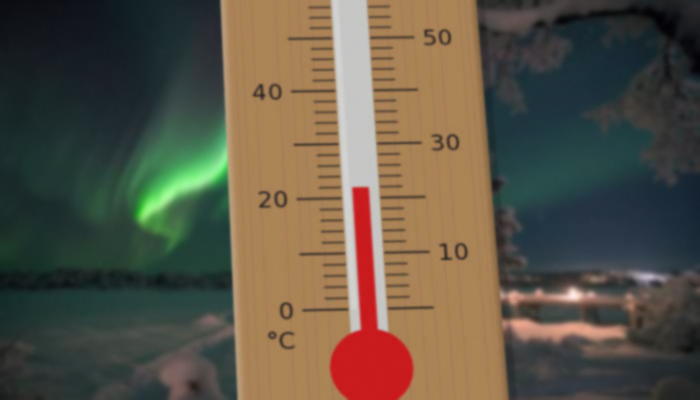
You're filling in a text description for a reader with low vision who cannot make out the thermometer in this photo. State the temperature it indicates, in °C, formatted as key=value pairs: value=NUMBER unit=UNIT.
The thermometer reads value=22 unit=°C
